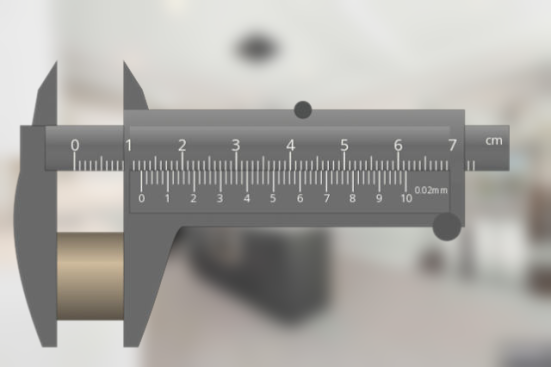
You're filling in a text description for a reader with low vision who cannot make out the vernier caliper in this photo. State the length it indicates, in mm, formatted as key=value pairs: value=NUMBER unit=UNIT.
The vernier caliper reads value=12.4 unit=mm
